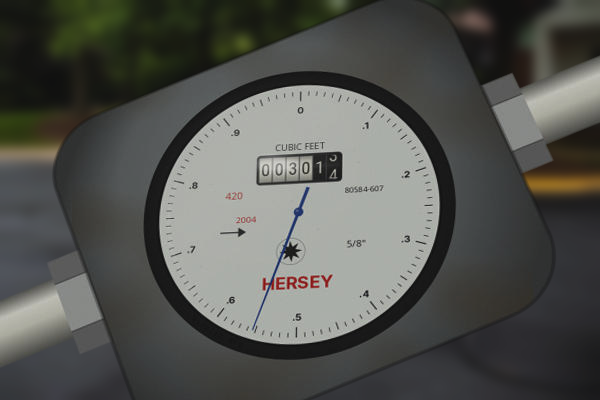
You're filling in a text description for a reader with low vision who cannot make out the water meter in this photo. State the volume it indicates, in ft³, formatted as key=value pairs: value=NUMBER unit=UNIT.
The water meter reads value=3013.55 unit=ft³
